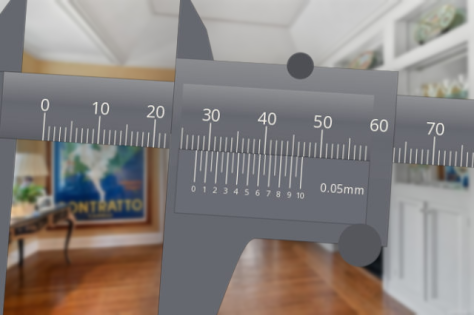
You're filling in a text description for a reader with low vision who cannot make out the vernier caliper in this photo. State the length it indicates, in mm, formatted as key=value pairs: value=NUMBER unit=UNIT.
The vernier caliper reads value=27.8 unit=mm
